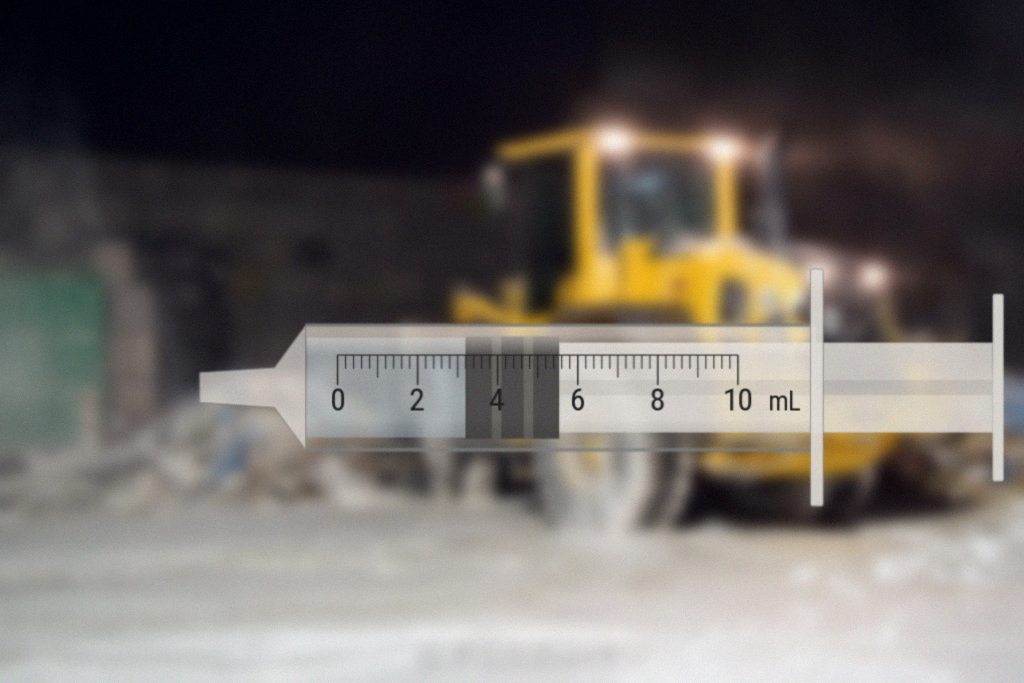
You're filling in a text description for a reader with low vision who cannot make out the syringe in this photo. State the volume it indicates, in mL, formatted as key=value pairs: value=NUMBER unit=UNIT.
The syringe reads value=3.2 unit=mL
